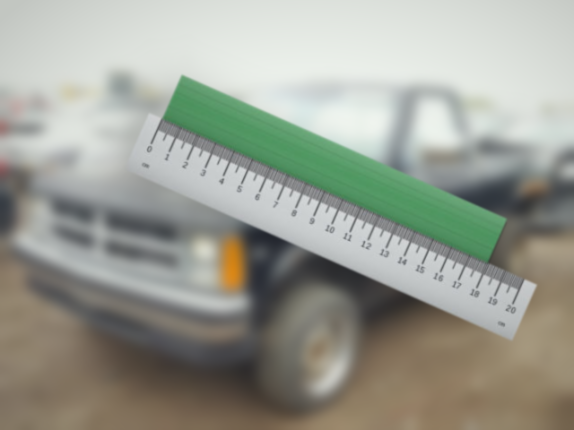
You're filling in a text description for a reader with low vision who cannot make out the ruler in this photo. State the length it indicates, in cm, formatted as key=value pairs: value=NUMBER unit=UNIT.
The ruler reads value=18 unit=cm
